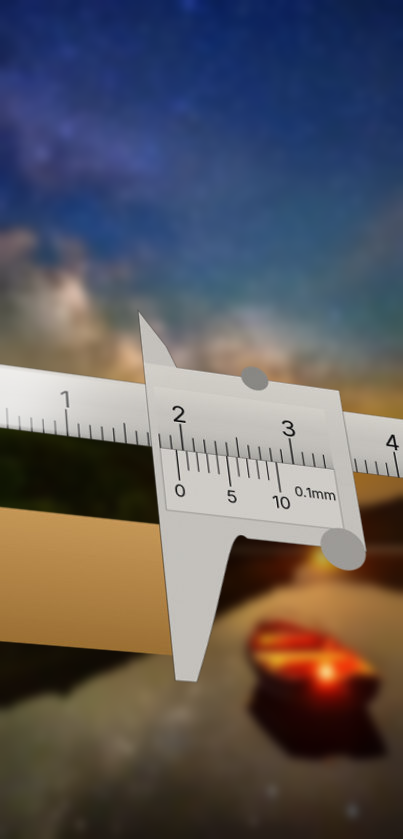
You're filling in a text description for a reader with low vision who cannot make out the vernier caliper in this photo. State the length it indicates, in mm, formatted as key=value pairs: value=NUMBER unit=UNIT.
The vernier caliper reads value=19.4 unit=mm
